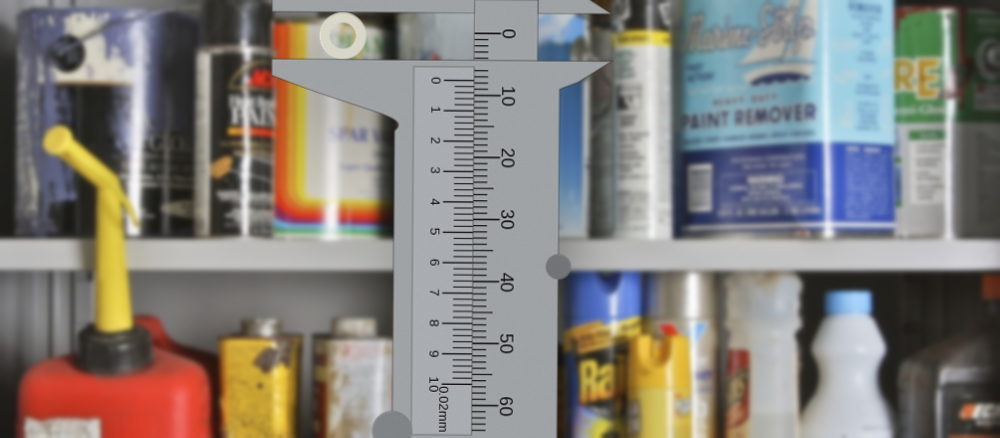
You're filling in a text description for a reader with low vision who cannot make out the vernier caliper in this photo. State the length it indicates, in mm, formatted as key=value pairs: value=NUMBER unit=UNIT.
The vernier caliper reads value=7.6 unit=mm
